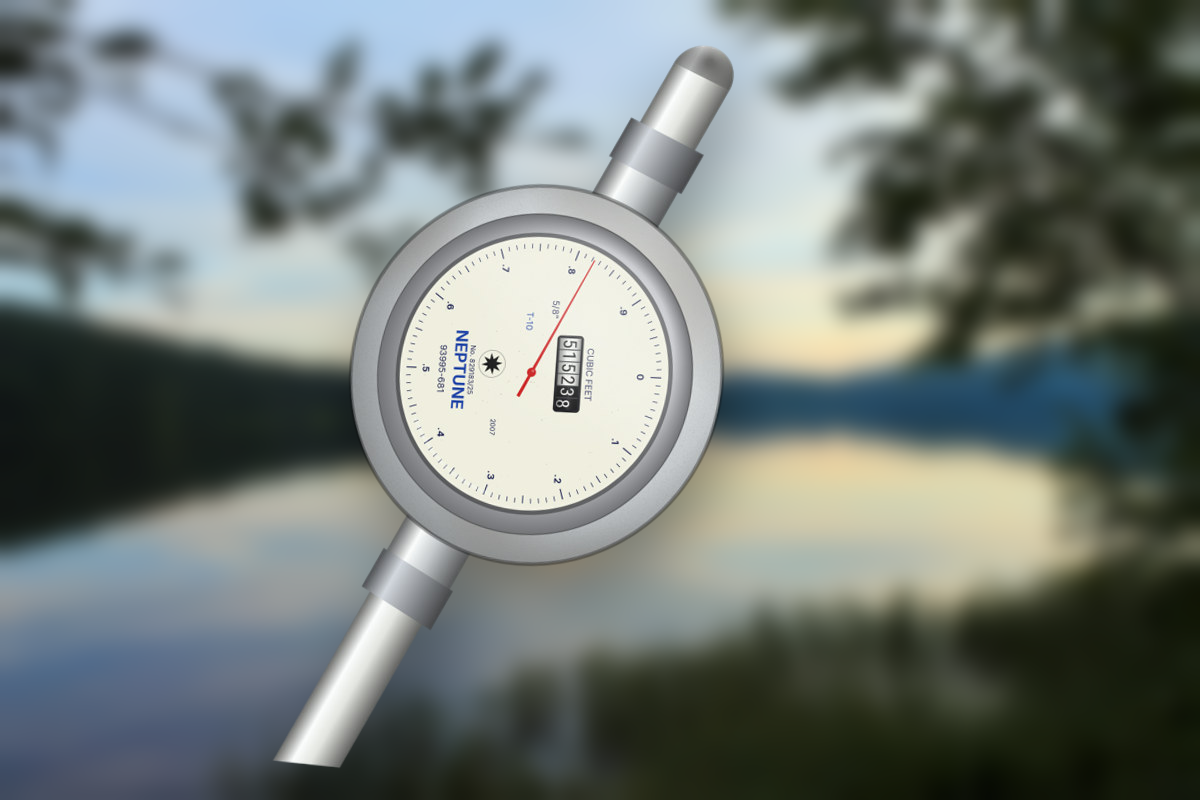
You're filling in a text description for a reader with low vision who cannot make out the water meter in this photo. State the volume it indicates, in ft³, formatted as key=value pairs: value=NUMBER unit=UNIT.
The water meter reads value=515237.82 unit=ft³
